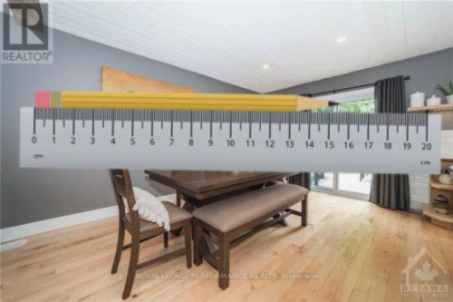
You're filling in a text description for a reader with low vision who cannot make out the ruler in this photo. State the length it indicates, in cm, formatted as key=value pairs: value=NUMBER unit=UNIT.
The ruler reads value=15.5 unit=cm
